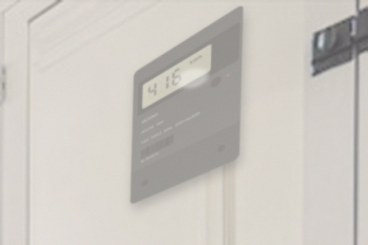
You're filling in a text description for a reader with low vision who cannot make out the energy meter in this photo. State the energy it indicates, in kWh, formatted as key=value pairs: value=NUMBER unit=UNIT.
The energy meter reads value=416 unit=kWh
